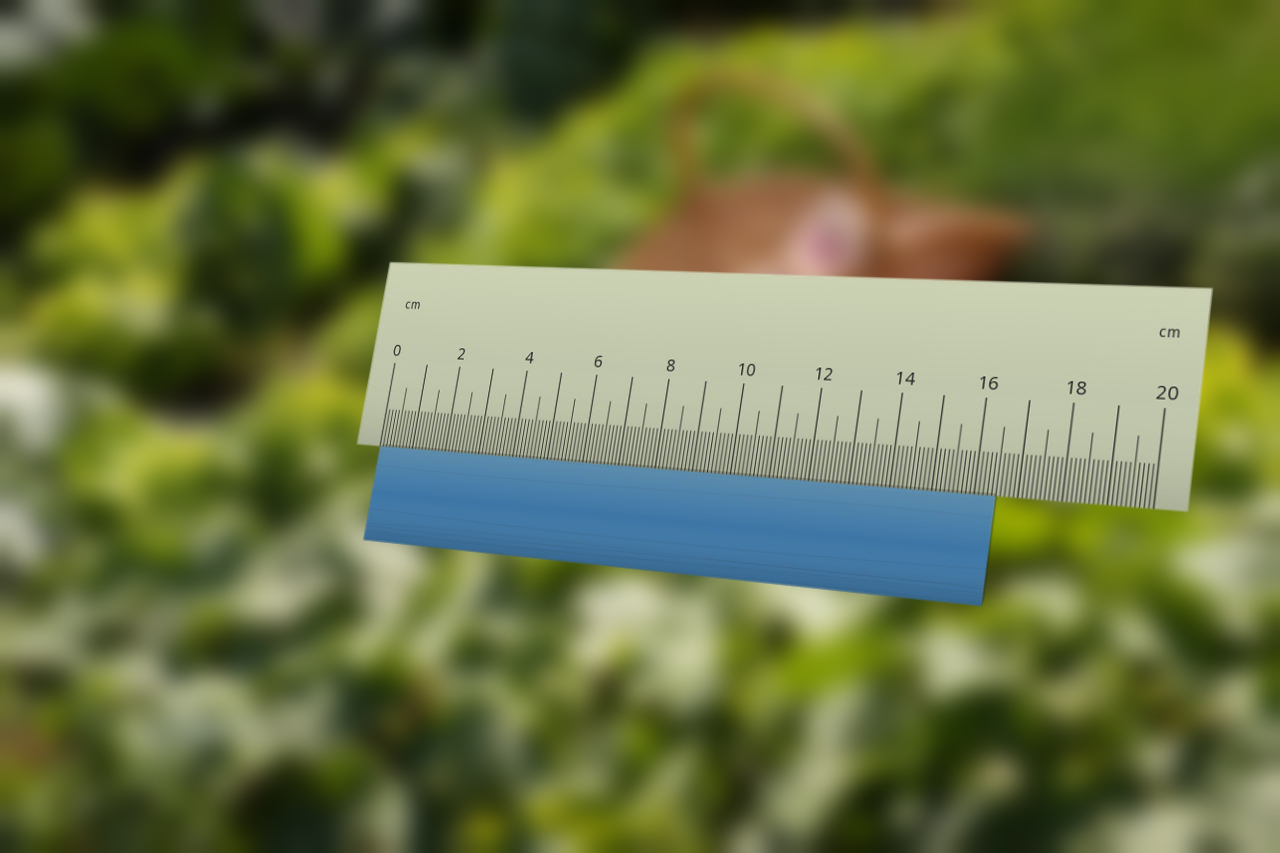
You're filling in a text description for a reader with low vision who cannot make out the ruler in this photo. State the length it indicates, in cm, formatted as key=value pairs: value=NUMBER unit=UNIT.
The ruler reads value=16.5 unit=cm
